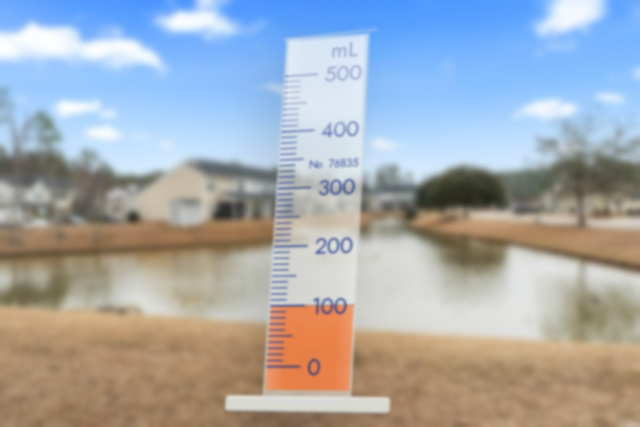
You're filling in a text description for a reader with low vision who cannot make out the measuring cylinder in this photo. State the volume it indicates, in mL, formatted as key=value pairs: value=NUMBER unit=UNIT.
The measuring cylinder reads value=100 unit=mL
